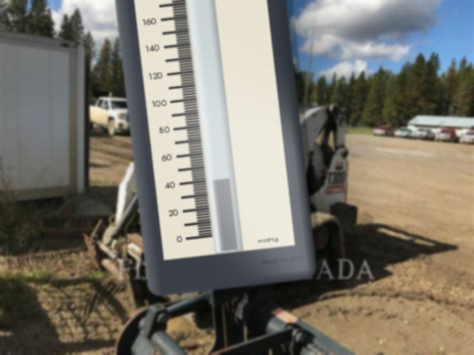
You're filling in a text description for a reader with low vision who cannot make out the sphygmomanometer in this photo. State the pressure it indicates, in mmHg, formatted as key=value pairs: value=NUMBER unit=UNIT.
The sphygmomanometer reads value=40 unit=mmHg
